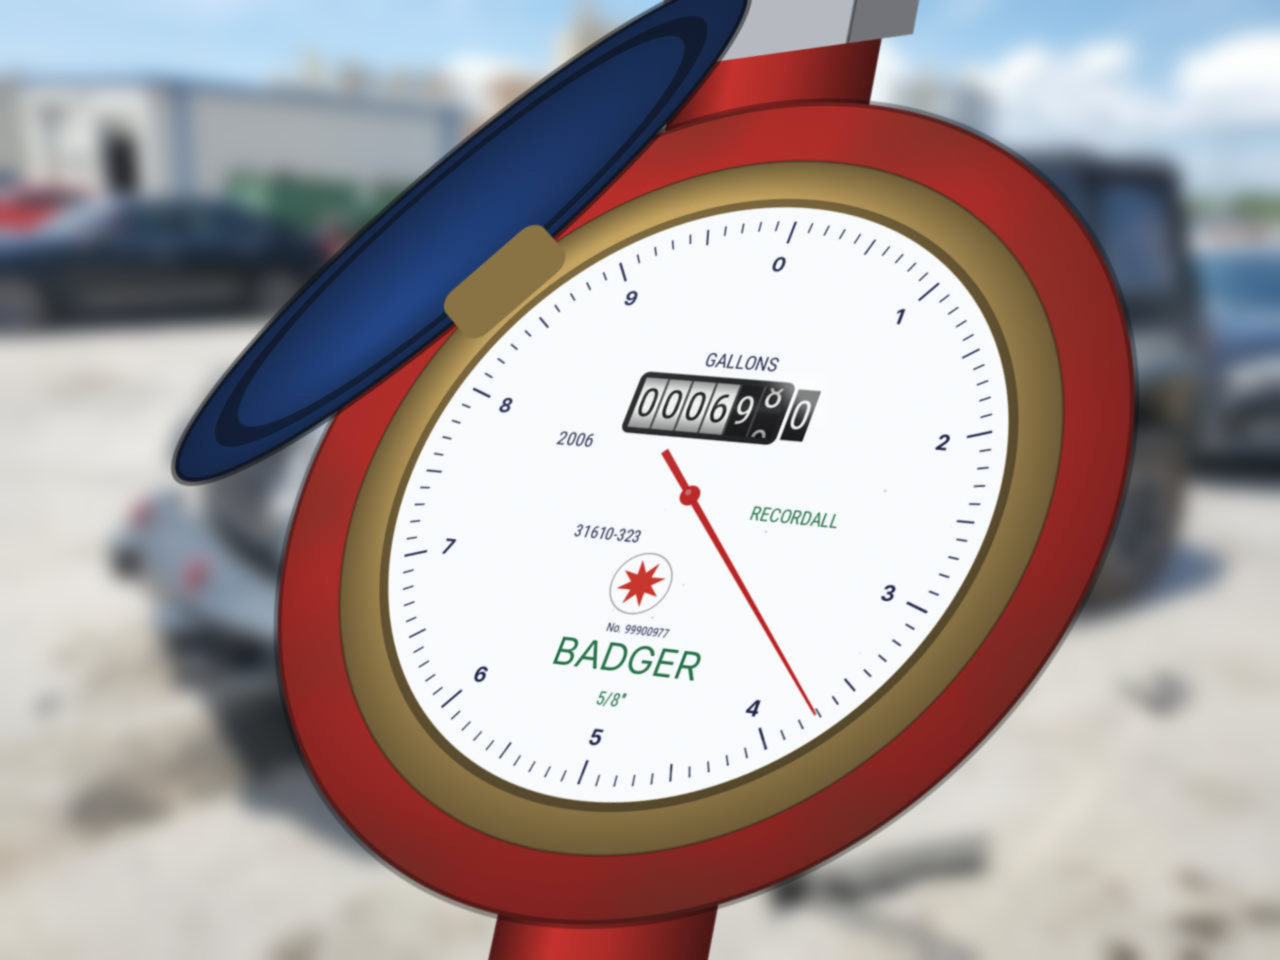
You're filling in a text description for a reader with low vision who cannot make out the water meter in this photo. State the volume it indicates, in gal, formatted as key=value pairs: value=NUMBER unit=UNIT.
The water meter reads value=6983.7 unit=gal
